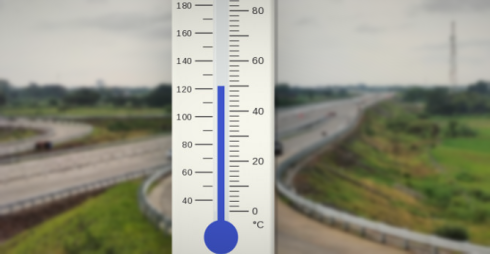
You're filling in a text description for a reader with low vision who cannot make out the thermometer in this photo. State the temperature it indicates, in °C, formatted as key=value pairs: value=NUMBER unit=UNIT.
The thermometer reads value=50 unit=°C
